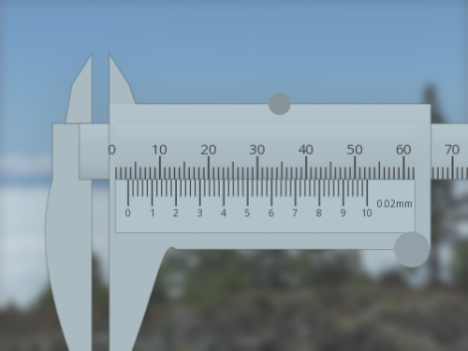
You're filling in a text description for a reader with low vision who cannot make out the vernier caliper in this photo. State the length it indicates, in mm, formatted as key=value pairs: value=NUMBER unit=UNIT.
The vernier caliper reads value=3.5 unit=mm
